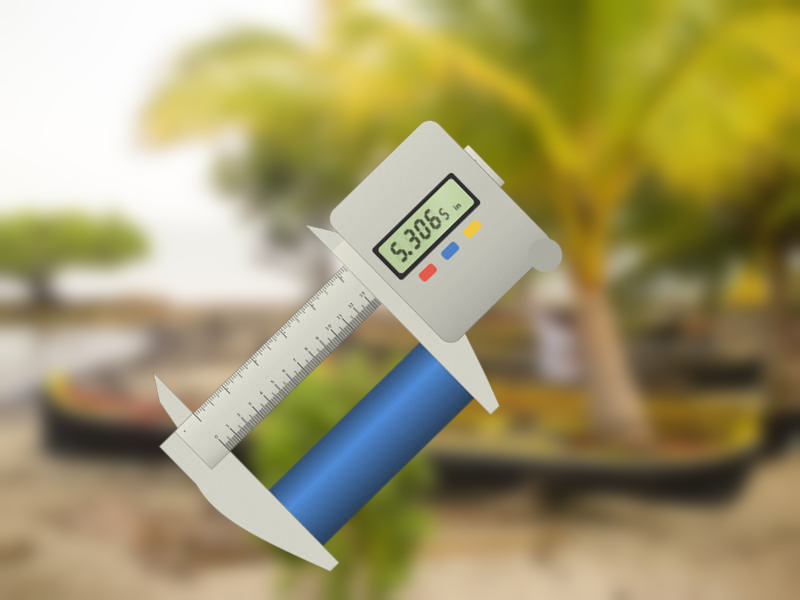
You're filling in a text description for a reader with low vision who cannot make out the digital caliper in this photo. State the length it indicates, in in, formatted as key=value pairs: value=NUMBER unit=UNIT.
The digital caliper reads value=5.3065 unit=in
